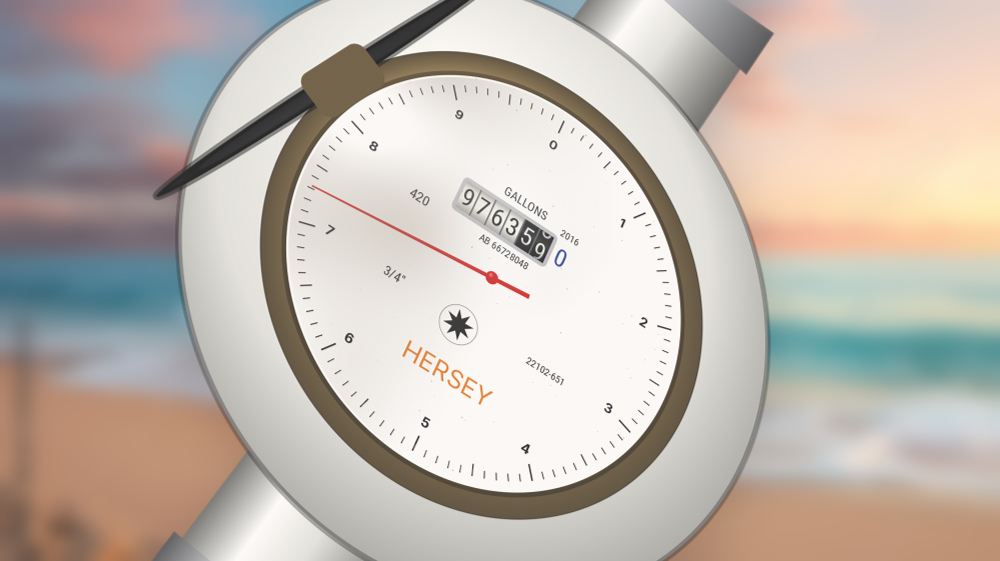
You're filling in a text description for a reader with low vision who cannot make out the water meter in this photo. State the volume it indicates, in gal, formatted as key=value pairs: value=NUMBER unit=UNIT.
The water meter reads value=9763587.3 unit=gal
